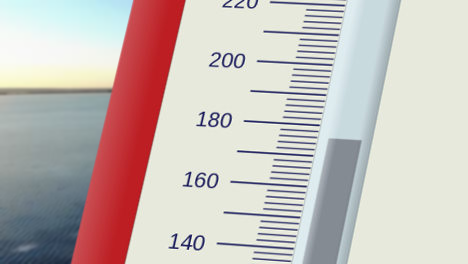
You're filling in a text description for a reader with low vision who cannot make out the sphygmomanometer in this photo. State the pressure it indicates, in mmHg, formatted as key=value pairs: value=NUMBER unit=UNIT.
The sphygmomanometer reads value=176 unit=mmHg
